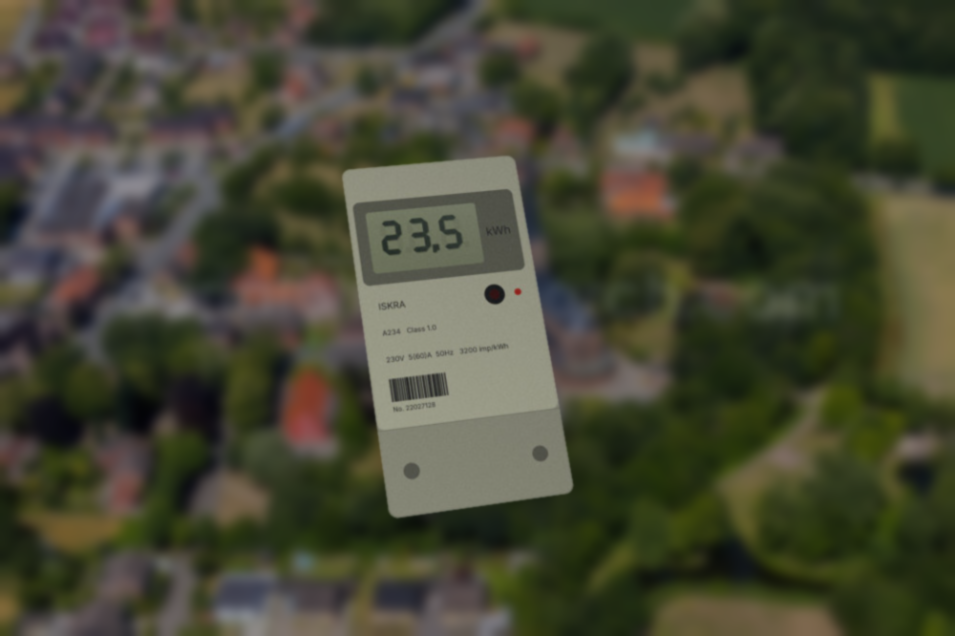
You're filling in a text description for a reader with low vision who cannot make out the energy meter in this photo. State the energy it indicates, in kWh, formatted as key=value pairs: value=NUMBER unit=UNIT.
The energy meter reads value=23.5 unit=kWh
